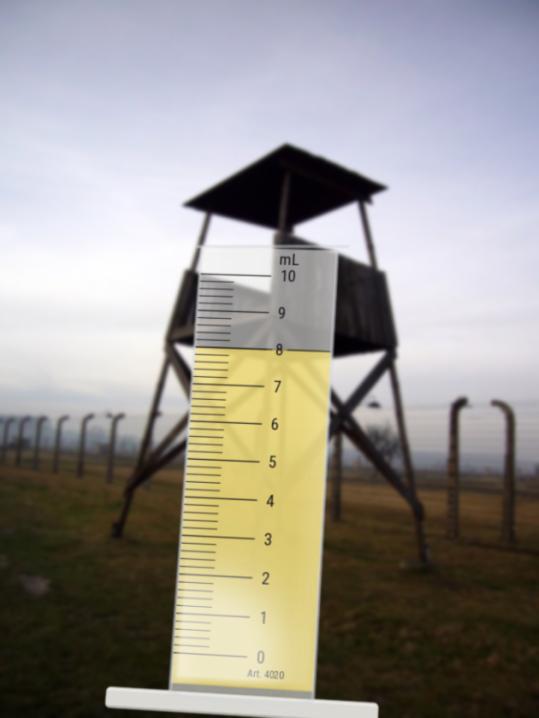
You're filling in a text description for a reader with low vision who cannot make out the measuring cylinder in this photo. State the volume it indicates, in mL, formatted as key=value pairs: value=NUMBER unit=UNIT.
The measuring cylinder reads value=8 unit=mL
